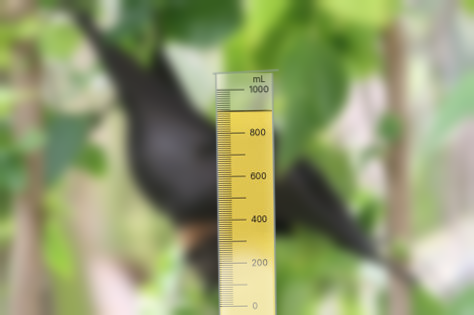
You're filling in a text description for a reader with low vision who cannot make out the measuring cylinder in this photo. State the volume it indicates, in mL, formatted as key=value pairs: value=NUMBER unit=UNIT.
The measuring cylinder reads value=900 unit=mL
